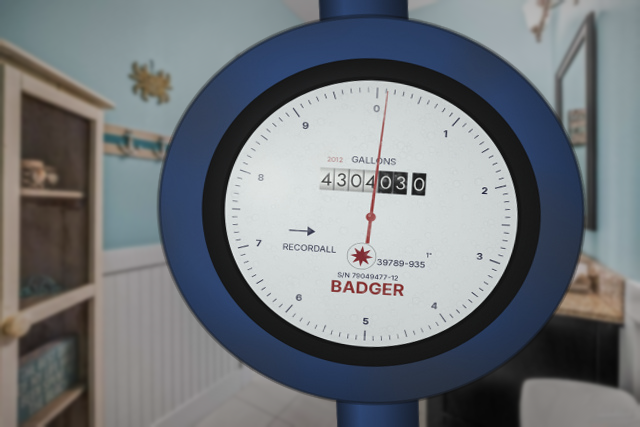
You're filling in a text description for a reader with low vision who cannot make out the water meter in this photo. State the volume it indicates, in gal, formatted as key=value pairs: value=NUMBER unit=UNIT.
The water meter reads value=4304030.1 unit=gal
